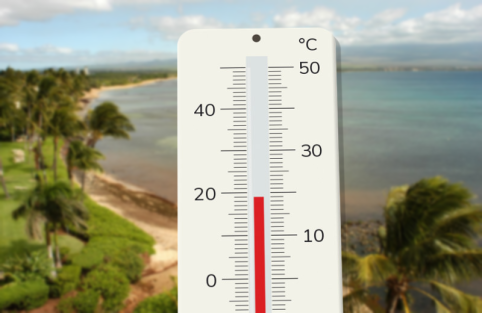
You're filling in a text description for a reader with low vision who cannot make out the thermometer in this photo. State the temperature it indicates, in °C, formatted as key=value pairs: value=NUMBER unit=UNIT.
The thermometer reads value=19 unit=°C
